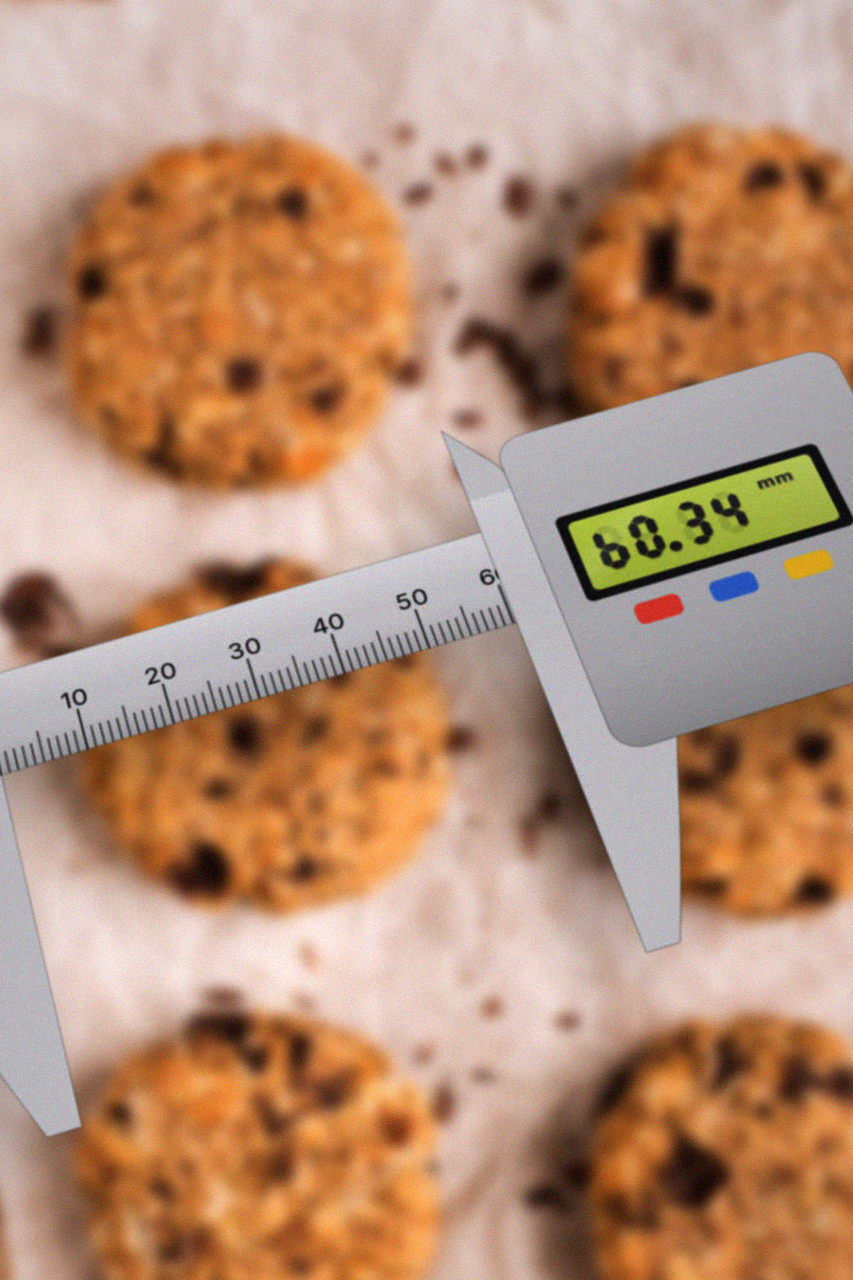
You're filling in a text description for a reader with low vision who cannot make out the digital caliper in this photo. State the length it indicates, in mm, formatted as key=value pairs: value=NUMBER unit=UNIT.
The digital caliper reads value=60.34 unit=mm
